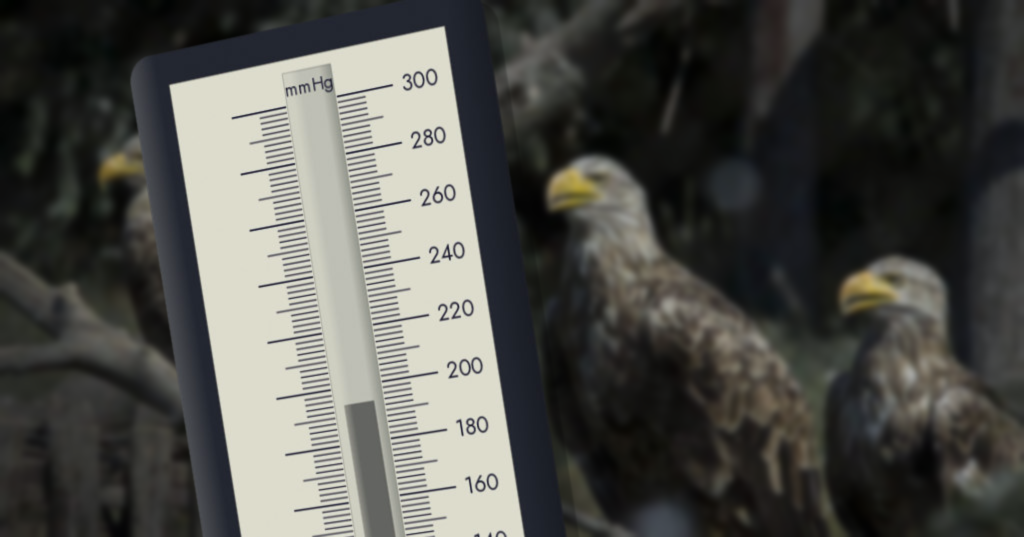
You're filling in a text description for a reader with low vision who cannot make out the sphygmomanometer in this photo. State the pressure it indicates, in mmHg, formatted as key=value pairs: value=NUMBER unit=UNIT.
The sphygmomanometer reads value=194 unit=mmHg
